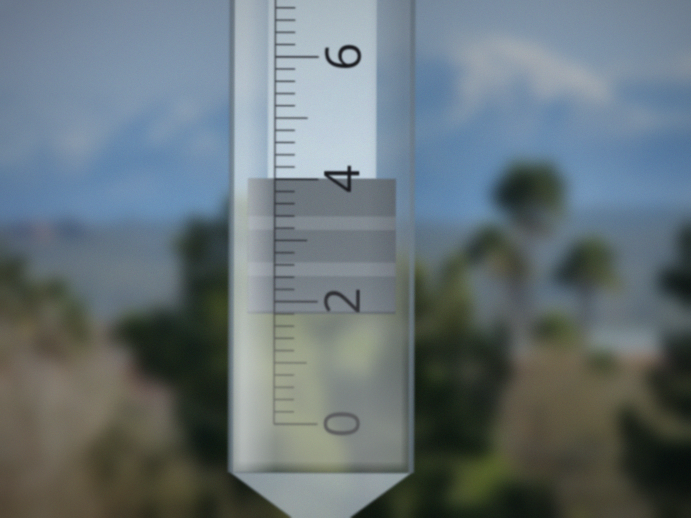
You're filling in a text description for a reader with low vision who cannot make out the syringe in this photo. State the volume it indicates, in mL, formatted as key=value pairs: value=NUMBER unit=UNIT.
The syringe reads value=1.8 unit=mL
